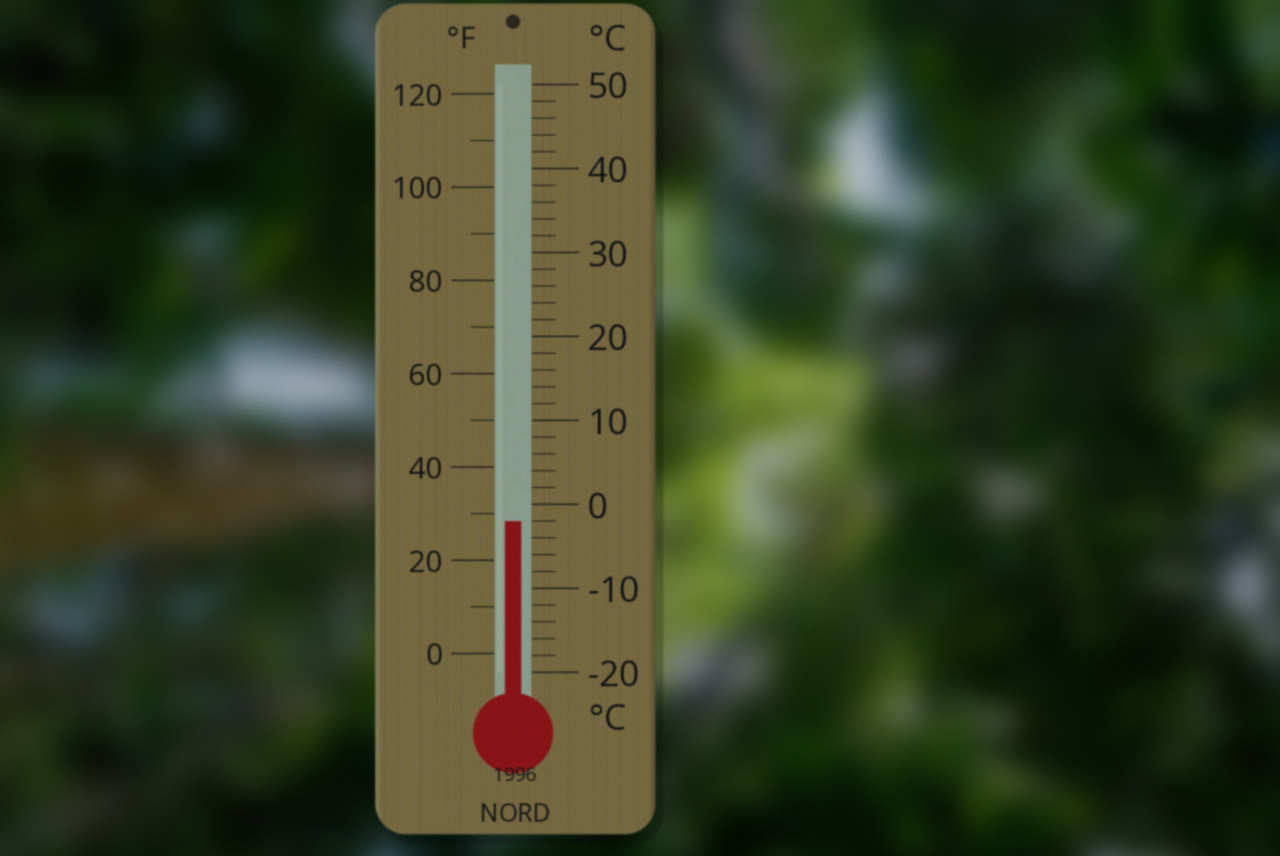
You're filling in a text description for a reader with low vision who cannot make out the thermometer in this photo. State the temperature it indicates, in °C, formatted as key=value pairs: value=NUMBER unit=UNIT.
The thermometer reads value=-2 unit=°C
